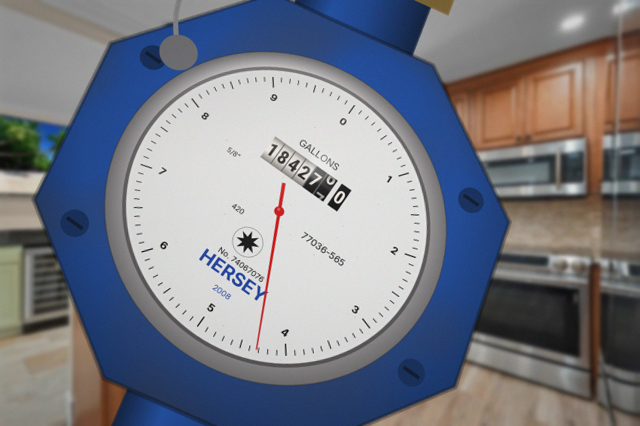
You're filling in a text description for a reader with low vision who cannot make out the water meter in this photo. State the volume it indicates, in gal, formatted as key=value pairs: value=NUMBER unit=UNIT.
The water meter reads value=1842764.3 unit=gal
